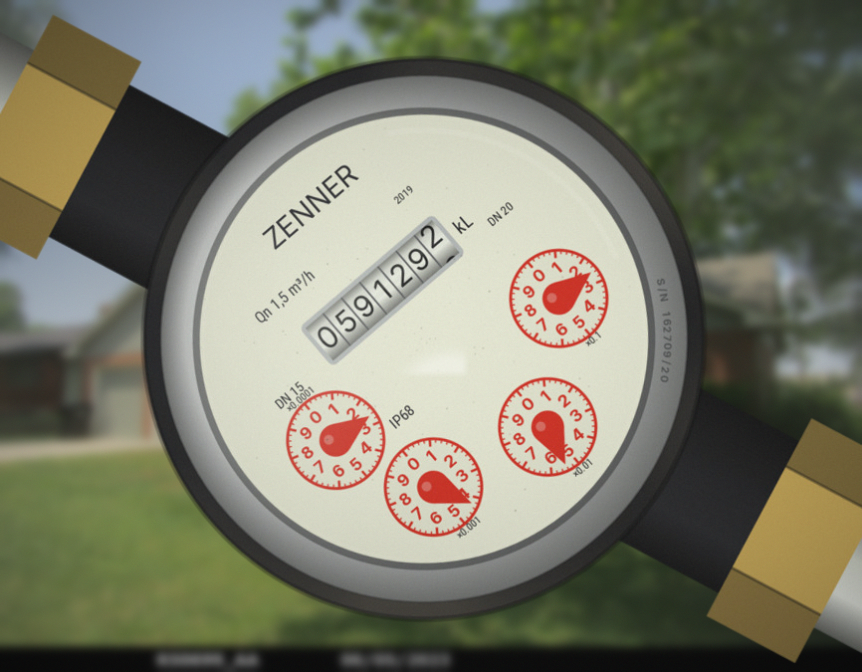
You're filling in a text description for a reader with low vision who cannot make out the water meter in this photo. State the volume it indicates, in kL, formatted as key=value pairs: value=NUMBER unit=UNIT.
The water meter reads value=591292.2542 unit=kL
